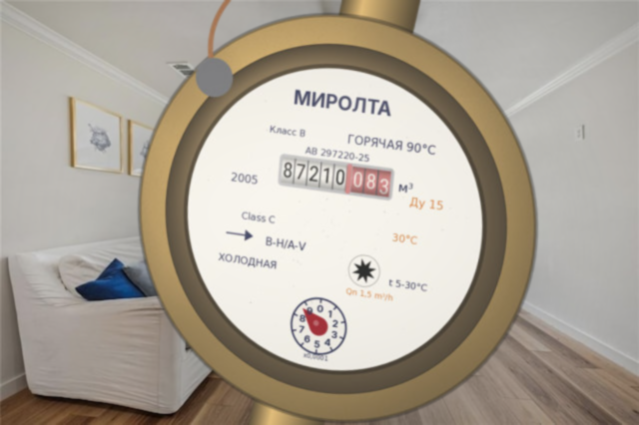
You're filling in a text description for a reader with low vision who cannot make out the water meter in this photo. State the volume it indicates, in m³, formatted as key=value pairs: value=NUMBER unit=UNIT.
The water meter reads value=87210.0828 unit=m³
